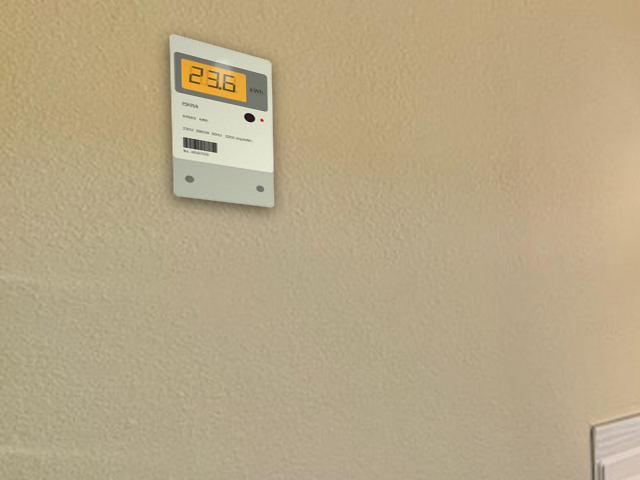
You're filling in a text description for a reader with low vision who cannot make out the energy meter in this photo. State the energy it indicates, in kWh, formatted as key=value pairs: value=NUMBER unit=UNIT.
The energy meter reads value=23.6 unit=kWh
